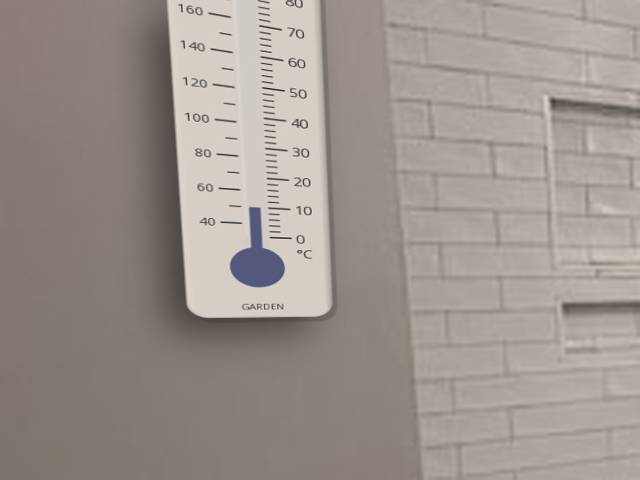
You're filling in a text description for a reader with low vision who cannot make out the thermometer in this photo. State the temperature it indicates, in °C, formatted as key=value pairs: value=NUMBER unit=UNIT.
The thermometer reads value=10 unit=°C
